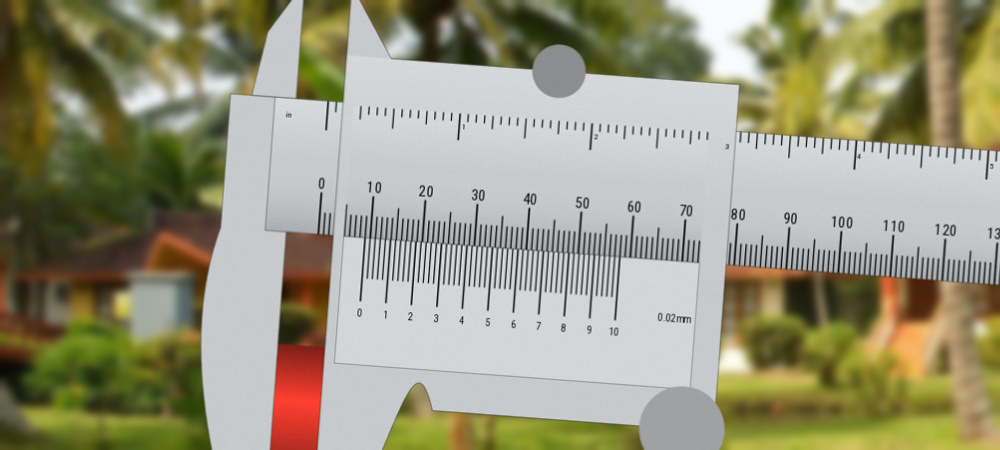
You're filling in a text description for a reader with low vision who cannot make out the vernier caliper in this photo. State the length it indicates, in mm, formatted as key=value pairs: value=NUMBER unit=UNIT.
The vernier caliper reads value=9.0 unit=mm
